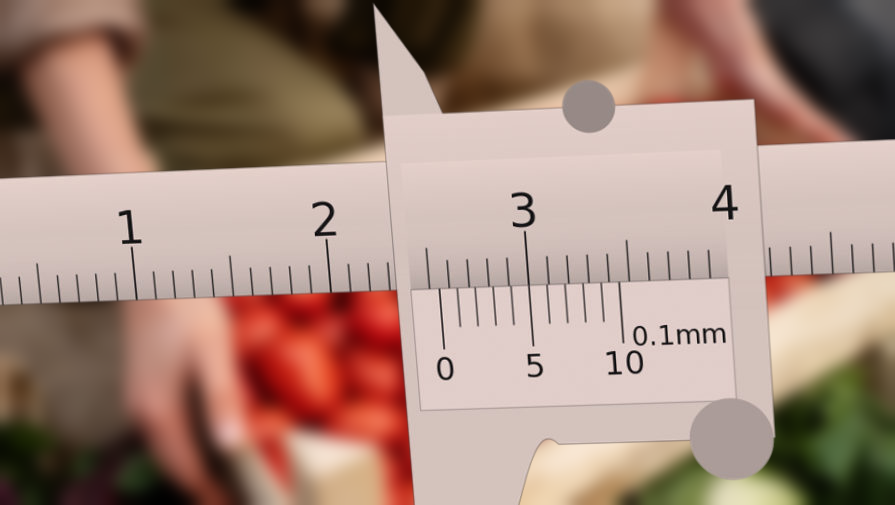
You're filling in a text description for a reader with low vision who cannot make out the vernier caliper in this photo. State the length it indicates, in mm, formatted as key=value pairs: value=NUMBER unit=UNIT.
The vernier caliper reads value=25.5 unit=mm
